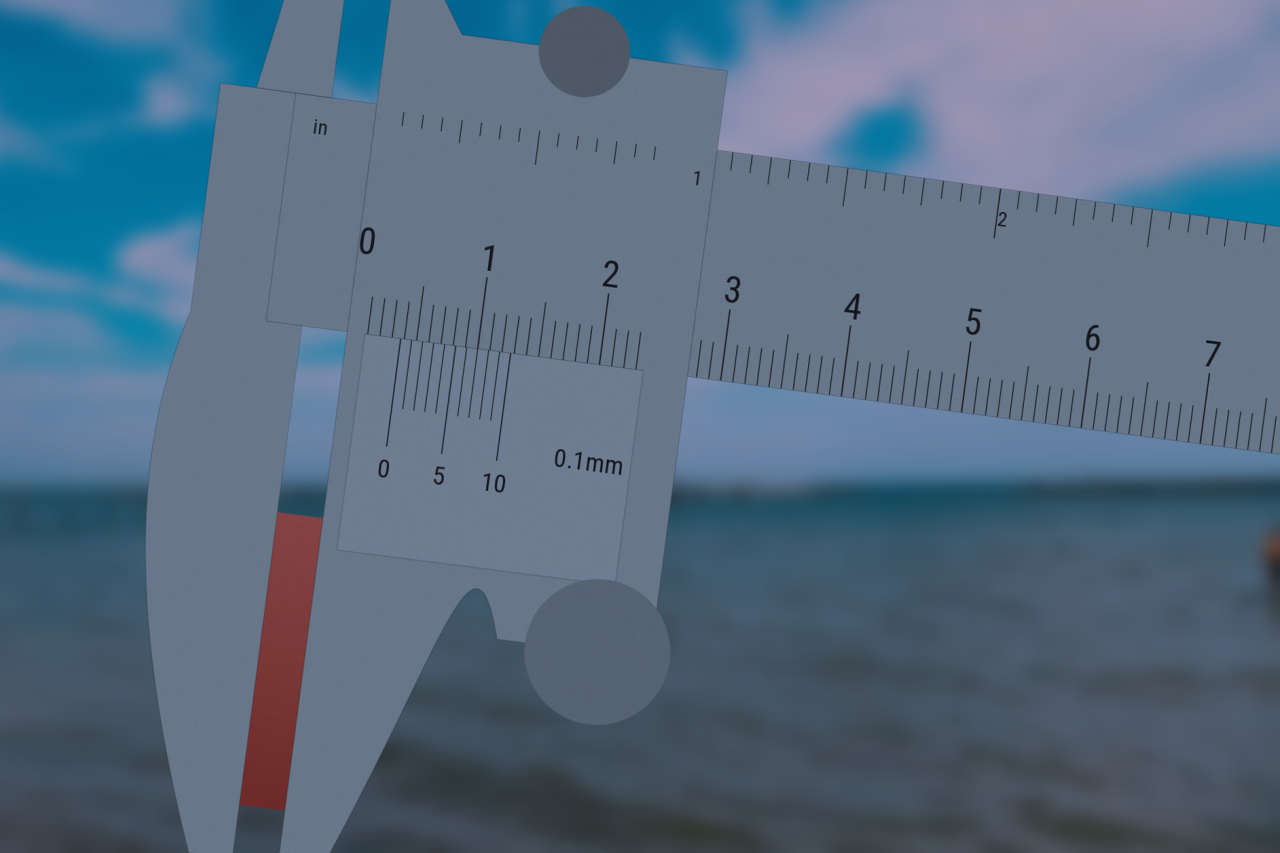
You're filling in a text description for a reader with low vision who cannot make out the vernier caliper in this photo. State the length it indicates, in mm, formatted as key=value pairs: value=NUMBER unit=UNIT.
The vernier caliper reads value=3.7 unit=mm
